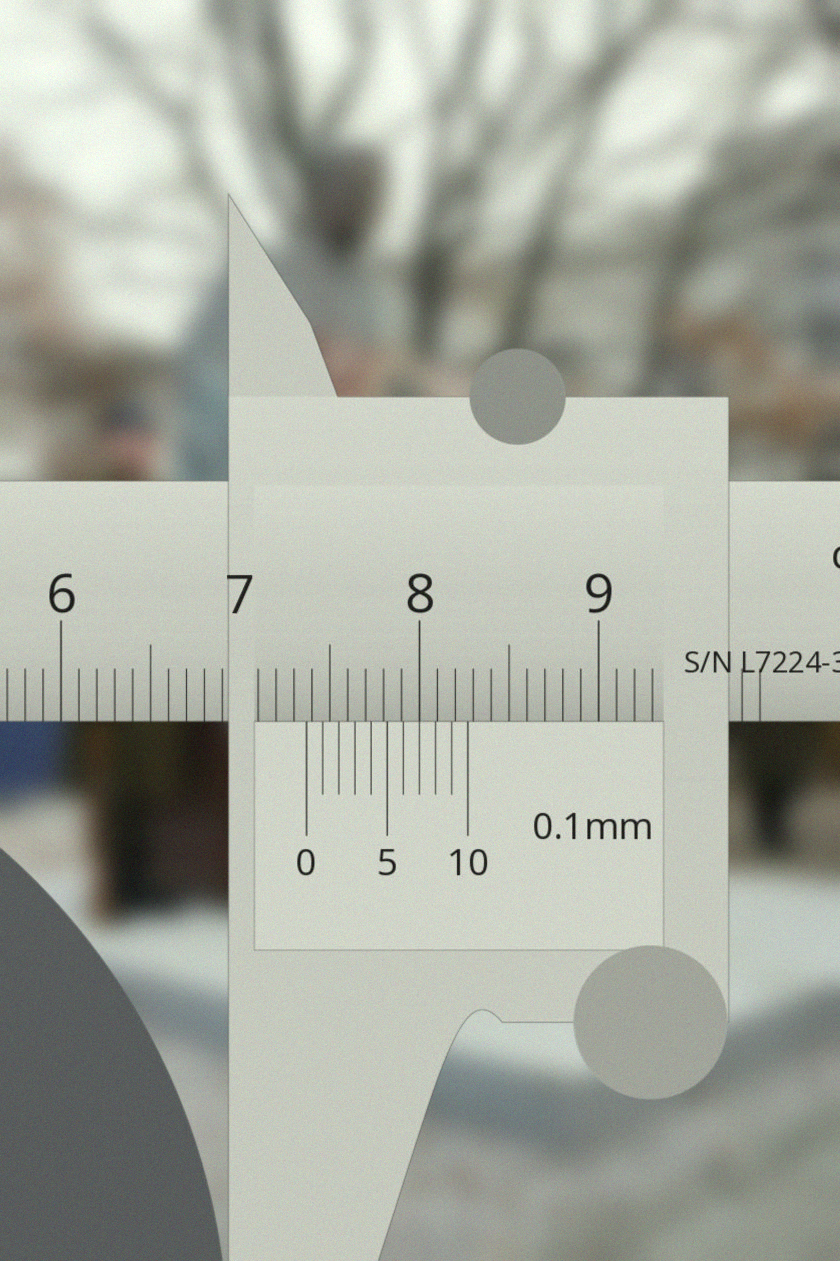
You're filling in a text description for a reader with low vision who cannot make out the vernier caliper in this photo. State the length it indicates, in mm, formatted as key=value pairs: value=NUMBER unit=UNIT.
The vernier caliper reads value=73.7 unit=mm
